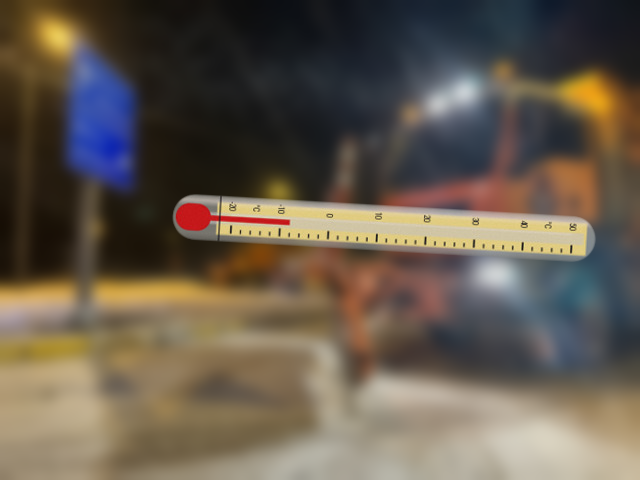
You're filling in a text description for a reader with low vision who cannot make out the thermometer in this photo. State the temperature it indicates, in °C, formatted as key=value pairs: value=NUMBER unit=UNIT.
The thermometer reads value=-8 unit=°C
